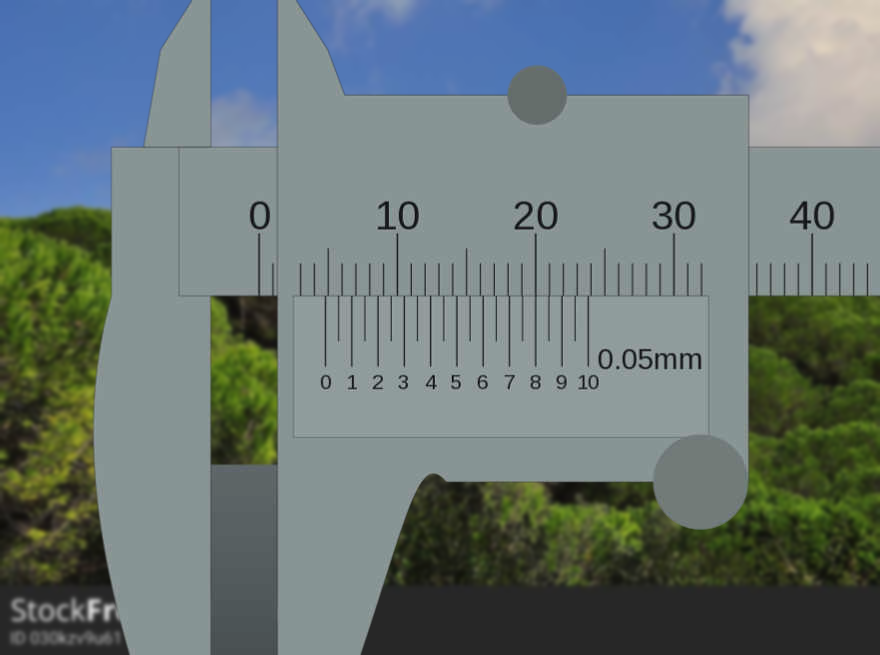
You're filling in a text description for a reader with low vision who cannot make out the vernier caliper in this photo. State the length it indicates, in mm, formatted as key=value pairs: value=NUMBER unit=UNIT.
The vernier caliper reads value=4.8 unit=mm
